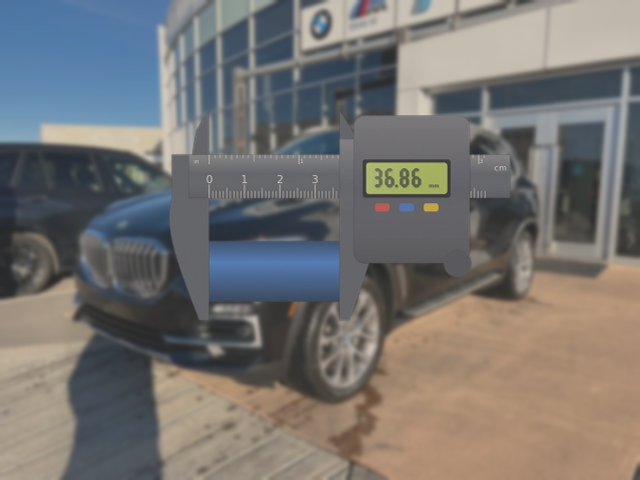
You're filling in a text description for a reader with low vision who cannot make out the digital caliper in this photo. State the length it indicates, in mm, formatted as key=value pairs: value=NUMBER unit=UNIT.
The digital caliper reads value=36.86 unit=mm
